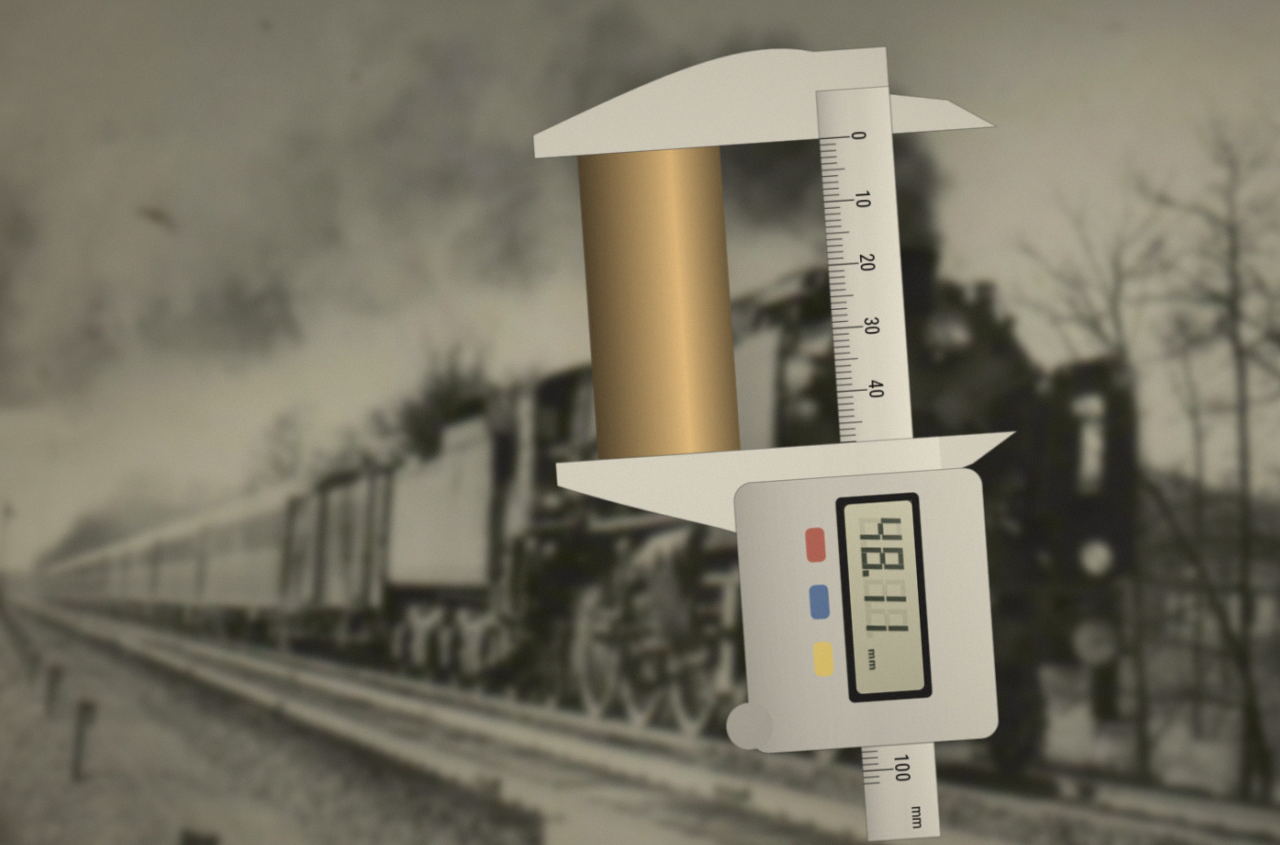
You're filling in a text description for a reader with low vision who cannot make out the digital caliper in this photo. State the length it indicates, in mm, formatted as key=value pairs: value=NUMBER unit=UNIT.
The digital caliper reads value=48.11 unit=mm
